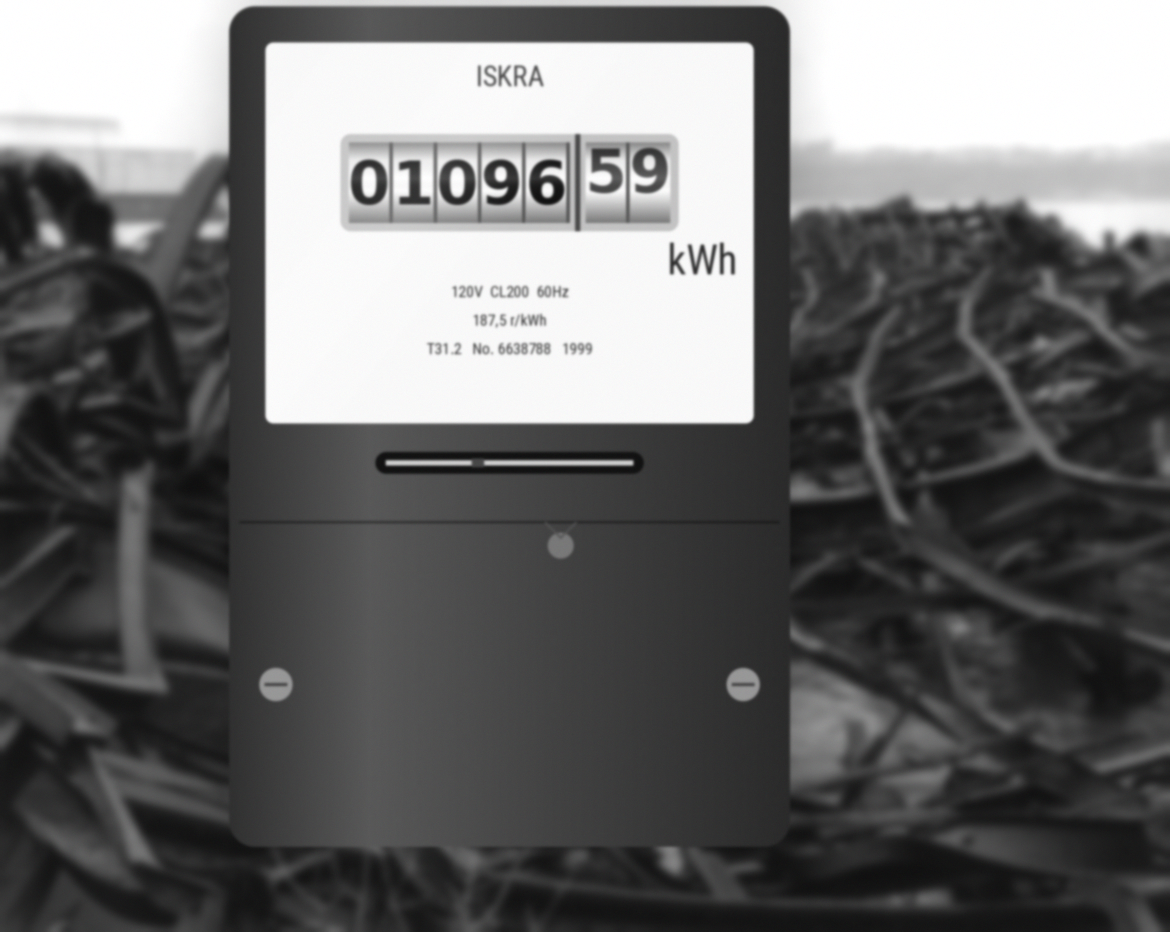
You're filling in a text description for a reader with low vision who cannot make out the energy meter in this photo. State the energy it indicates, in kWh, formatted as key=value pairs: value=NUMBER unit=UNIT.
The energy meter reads value=1096.59 unit=kWh
